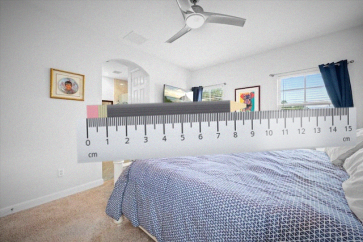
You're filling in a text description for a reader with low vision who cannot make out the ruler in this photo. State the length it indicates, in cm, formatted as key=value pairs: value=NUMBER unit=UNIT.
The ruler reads value=9 unit=cm
